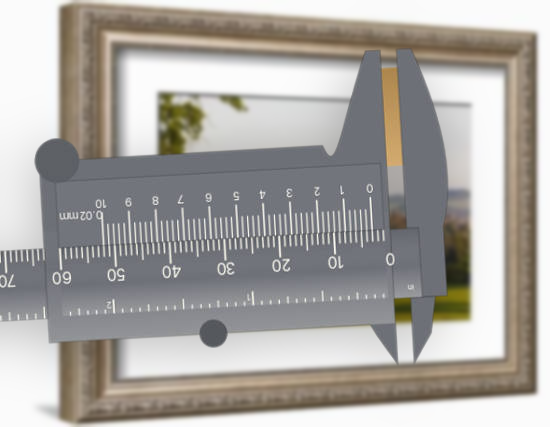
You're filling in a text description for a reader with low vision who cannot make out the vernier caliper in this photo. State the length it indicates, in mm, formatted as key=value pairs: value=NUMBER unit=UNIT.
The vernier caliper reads value=3.0 unit=mm
